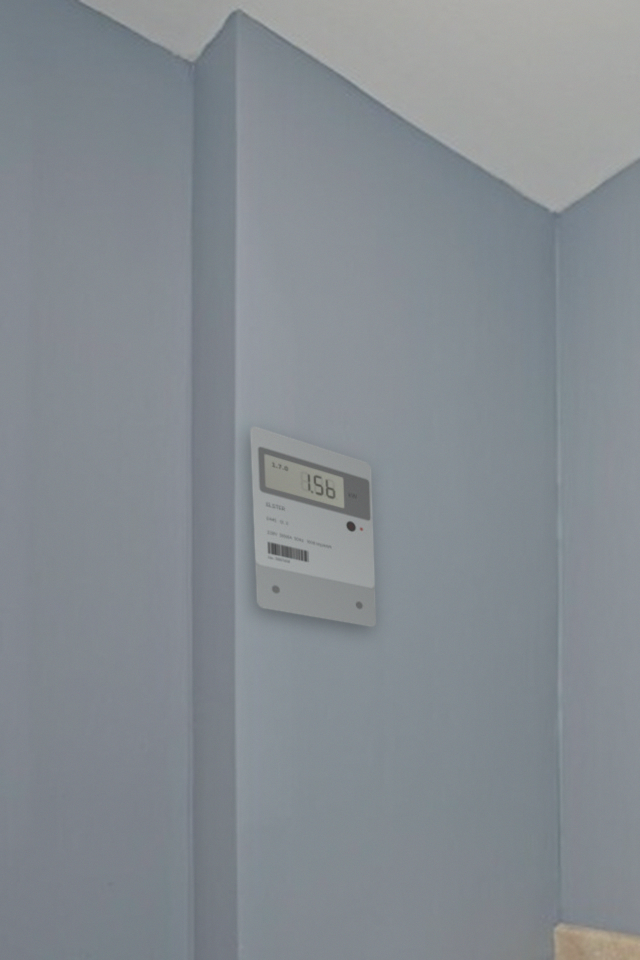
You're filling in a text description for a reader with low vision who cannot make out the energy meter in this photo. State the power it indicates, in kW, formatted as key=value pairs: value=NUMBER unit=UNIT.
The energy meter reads value=1.56 unit=kW
